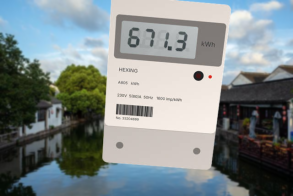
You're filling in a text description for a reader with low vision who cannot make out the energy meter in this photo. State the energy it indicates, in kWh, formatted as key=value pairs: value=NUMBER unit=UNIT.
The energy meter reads value=671.3 unit=kWh
